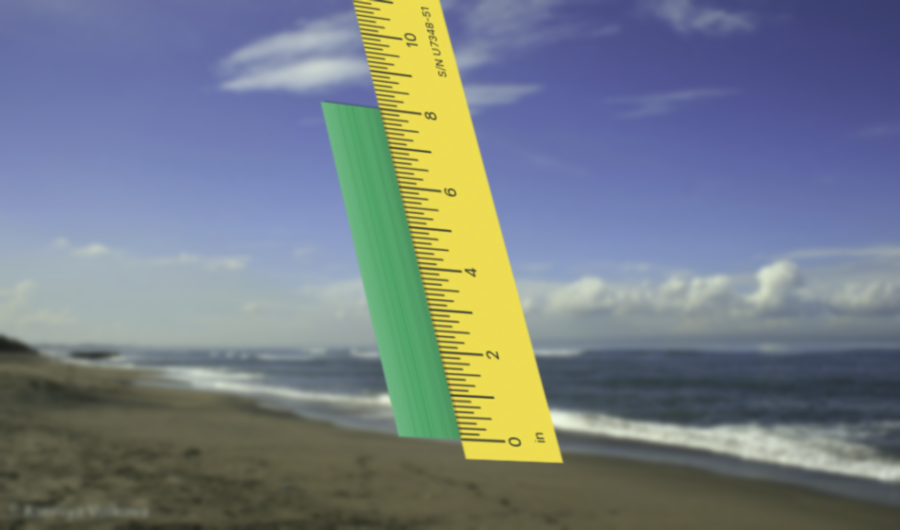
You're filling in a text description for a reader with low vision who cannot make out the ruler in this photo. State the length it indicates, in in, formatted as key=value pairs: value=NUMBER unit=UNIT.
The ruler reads value=8 unit=in
